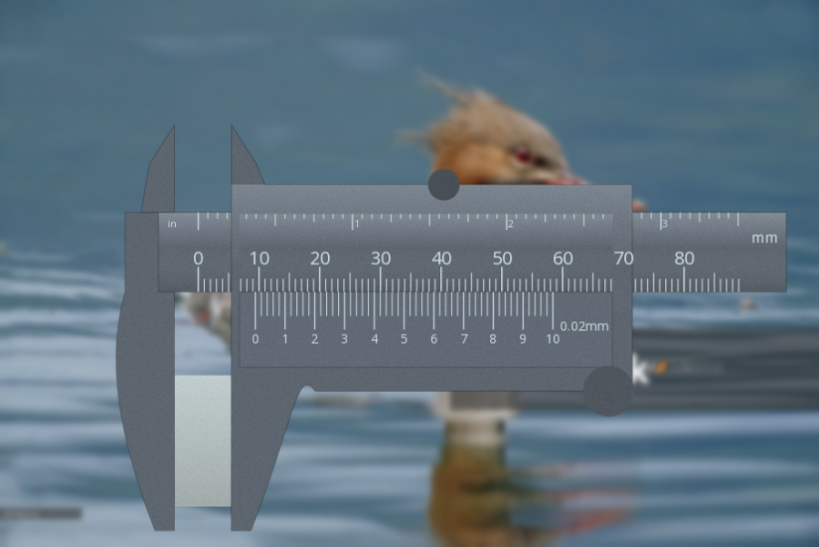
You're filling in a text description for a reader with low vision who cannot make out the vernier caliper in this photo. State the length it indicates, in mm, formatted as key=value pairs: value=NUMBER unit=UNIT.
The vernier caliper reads value=9.4 unit=mm
